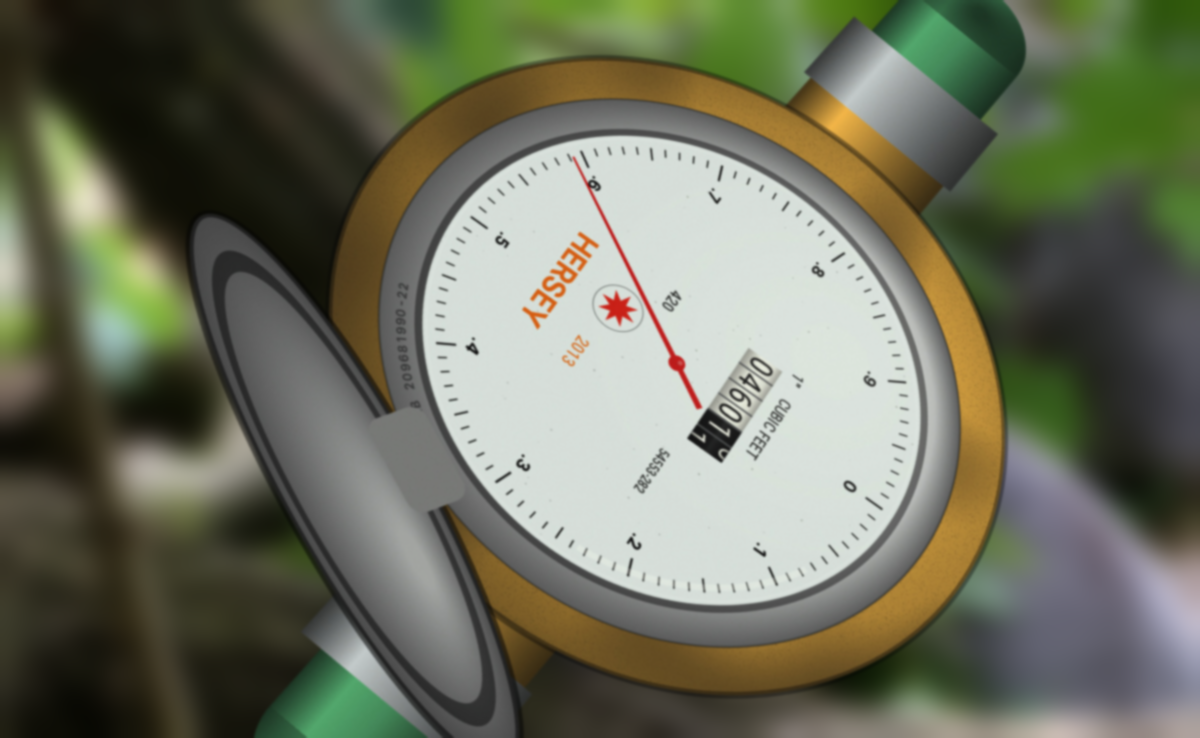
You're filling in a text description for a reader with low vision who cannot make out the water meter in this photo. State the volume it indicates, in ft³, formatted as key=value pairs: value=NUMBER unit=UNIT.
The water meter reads value=46010.59 unit=ft³
